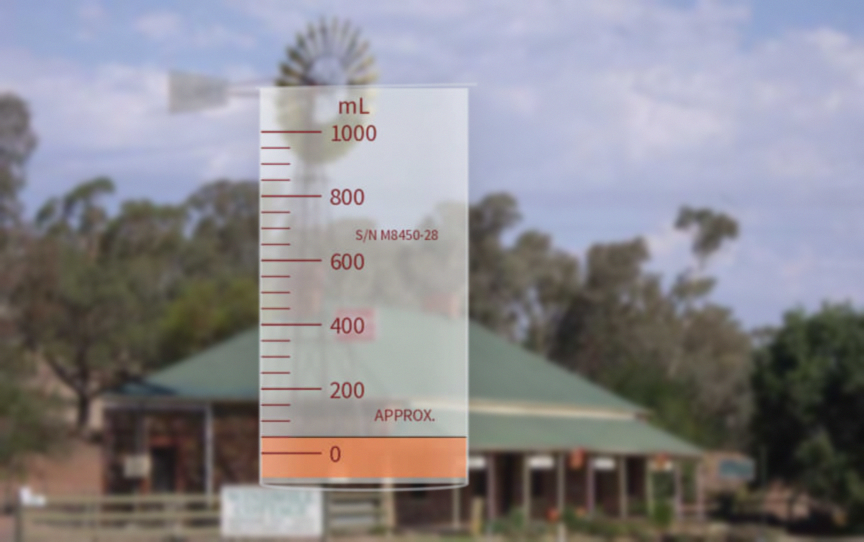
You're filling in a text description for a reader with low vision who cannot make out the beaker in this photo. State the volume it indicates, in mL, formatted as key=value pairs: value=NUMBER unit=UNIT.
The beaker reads value=50 unit=mL
